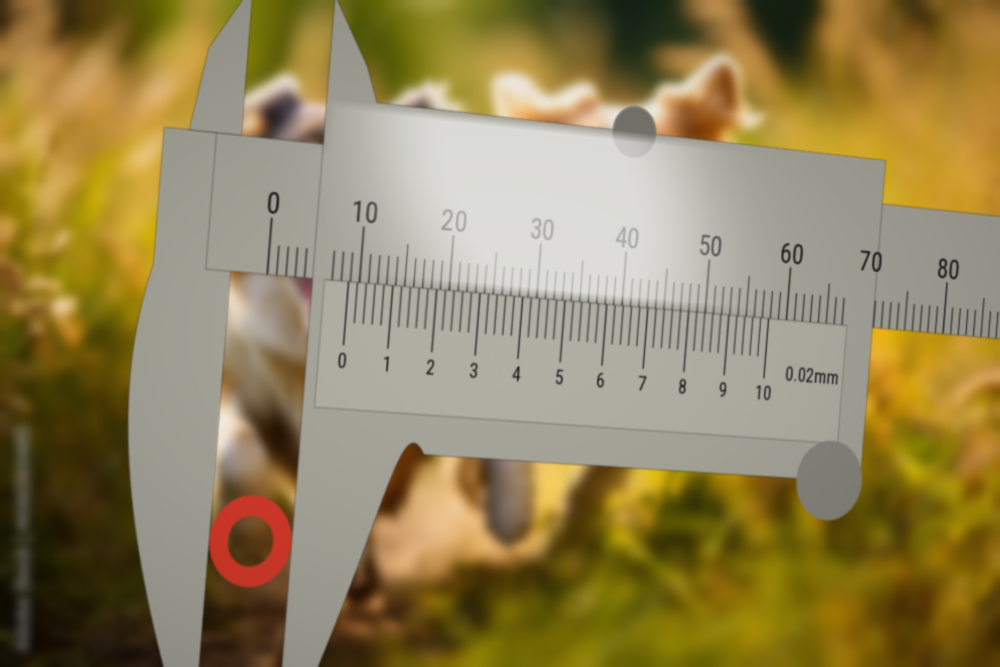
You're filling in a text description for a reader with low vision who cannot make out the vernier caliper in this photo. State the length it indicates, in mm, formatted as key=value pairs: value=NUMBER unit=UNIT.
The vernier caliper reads value=8.8 unit=mm
